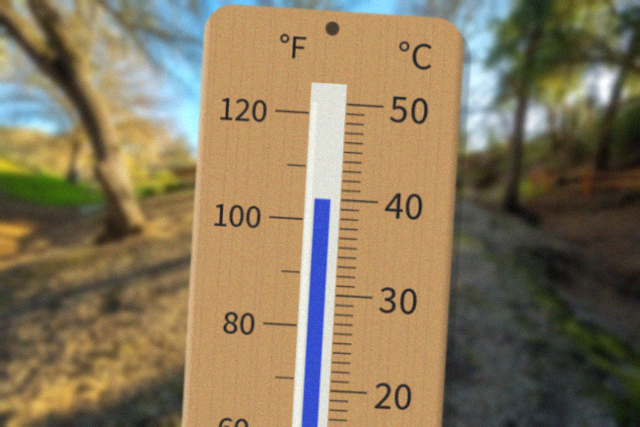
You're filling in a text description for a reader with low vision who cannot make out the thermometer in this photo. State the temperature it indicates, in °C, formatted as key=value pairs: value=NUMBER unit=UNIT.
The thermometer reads value=40 unit=°C
